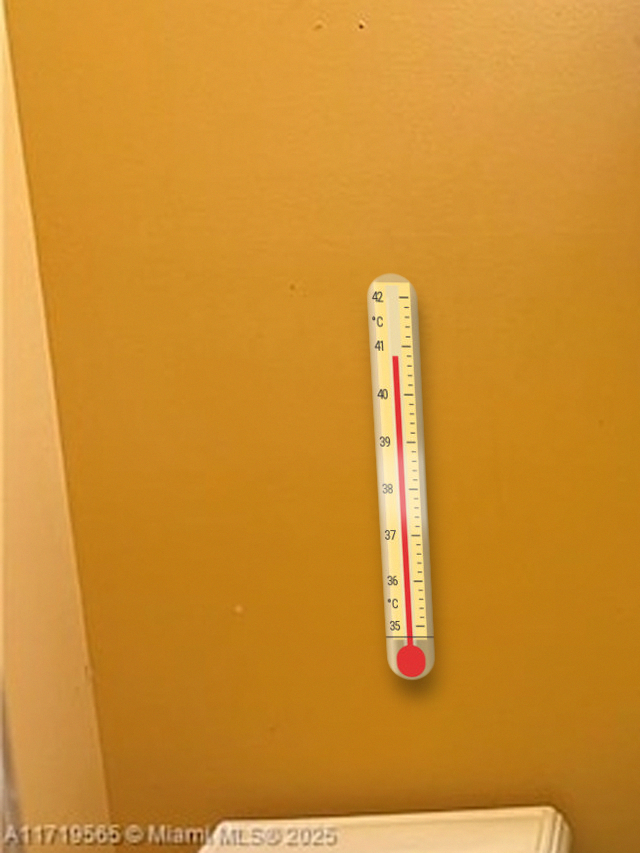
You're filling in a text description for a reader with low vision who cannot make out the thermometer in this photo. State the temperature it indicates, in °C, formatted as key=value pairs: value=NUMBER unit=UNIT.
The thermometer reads value=40.8 unit=°C
